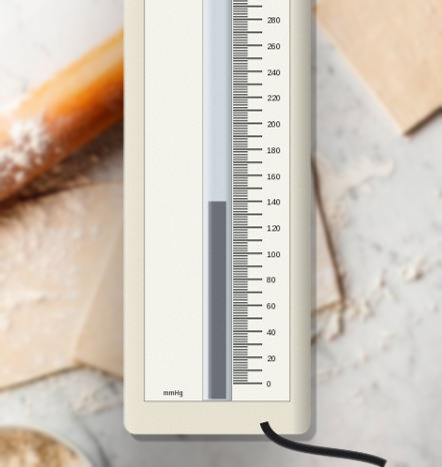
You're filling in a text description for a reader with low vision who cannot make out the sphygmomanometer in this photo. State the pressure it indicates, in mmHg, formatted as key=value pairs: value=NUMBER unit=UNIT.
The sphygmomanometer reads value=140 unit=mmHg
